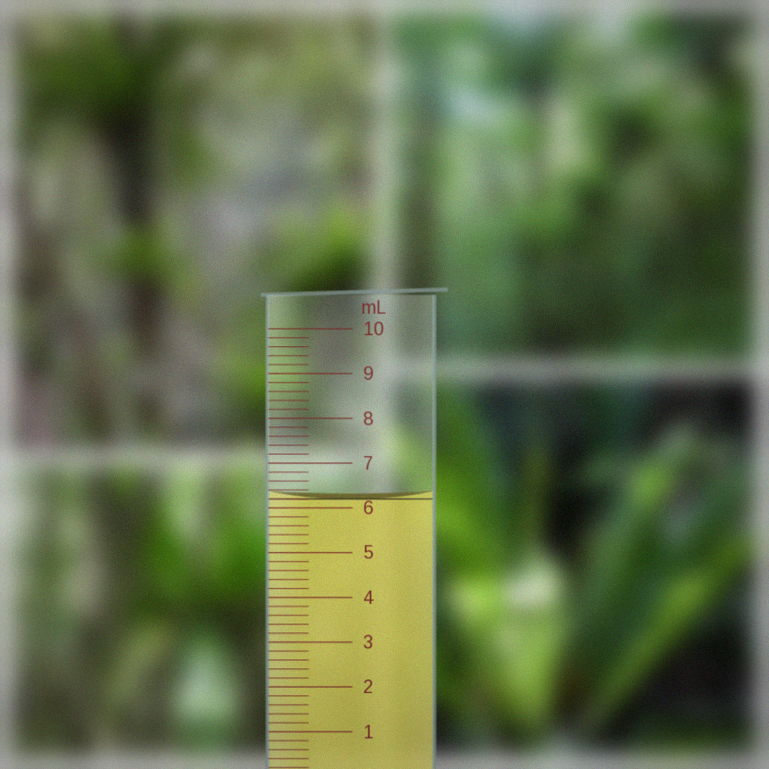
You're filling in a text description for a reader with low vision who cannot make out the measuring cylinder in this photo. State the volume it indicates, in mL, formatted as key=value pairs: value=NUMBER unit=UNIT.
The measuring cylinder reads value=6.2 unit=mL
